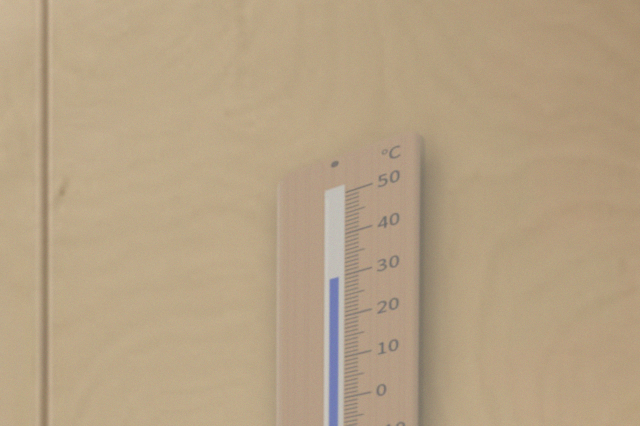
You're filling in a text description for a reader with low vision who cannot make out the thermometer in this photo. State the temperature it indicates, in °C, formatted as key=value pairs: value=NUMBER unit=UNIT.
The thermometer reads value=30 unit=°C
